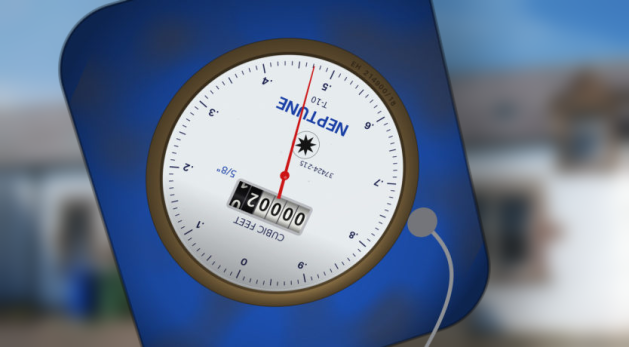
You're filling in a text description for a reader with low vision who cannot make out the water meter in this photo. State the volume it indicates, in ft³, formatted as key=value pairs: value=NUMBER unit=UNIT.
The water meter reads value=20.47 unit=ft³
